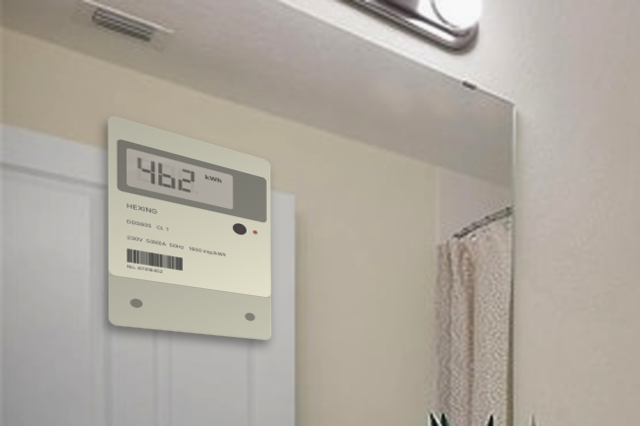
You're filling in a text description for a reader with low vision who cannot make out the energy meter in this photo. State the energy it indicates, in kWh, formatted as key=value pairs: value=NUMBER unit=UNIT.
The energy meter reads value=462 unit=kWh
